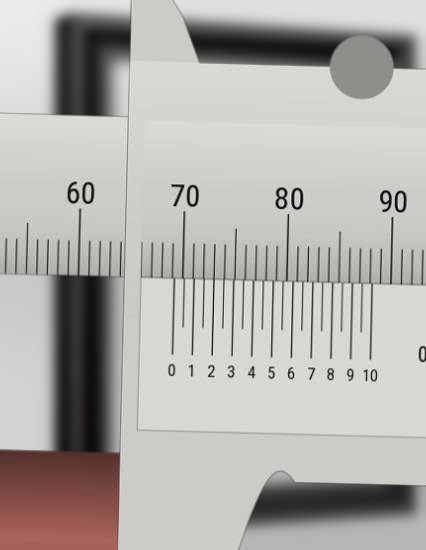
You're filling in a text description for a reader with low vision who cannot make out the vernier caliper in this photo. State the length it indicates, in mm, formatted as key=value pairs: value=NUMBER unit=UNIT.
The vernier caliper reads value=69.2 unit=mm
